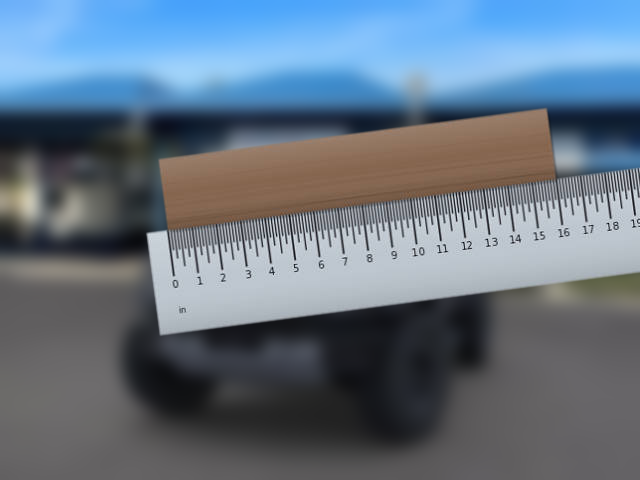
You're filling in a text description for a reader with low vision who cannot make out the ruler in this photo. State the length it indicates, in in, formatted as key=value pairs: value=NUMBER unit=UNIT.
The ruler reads value=16 unit=in
